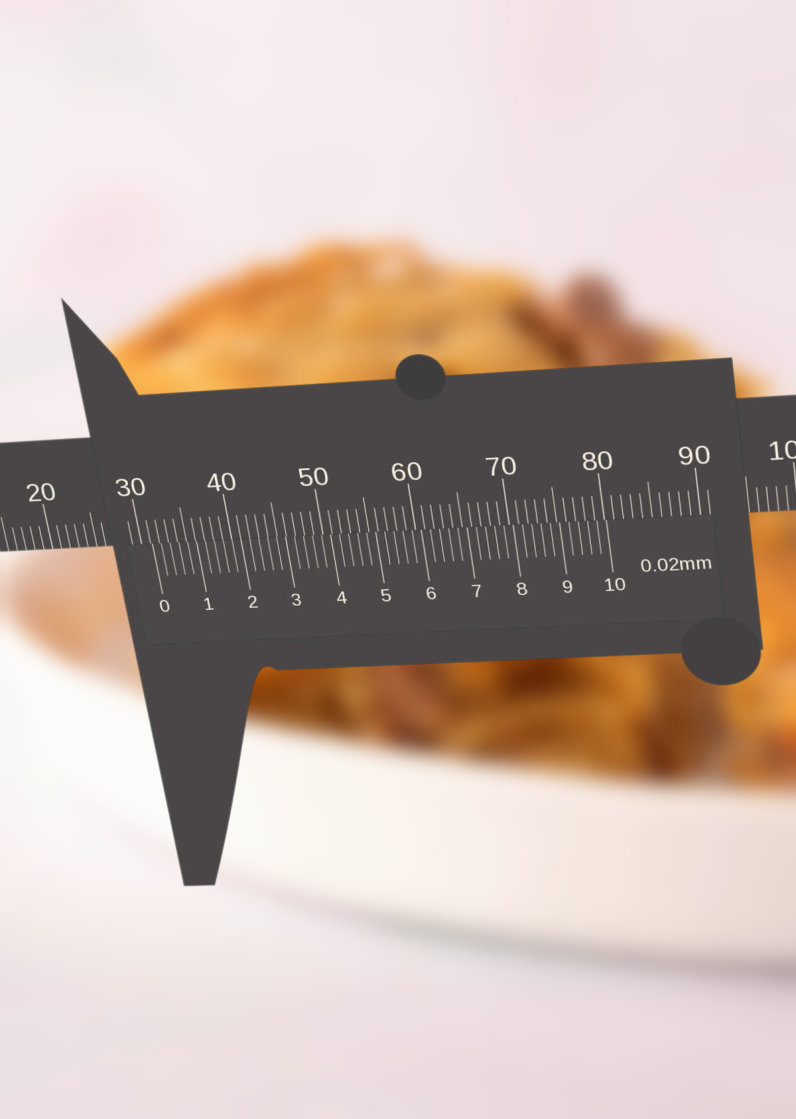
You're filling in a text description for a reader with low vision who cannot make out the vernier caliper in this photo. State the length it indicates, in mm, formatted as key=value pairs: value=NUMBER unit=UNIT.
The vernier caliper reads value=31.2 unit=mm
